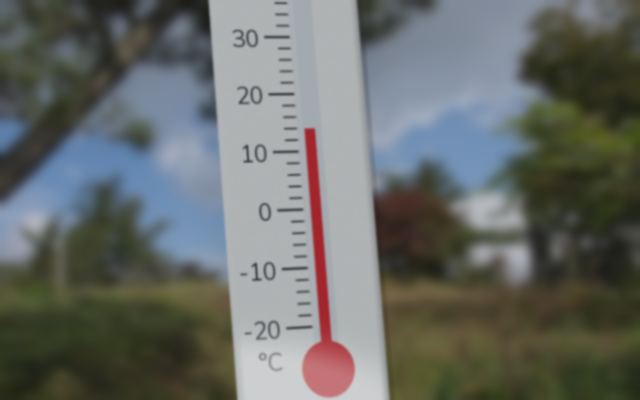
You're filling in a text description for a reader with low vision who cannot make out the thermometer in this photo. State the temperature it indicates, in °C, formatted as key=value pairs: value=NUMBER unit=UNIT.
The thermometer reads value=14 unit=°C
